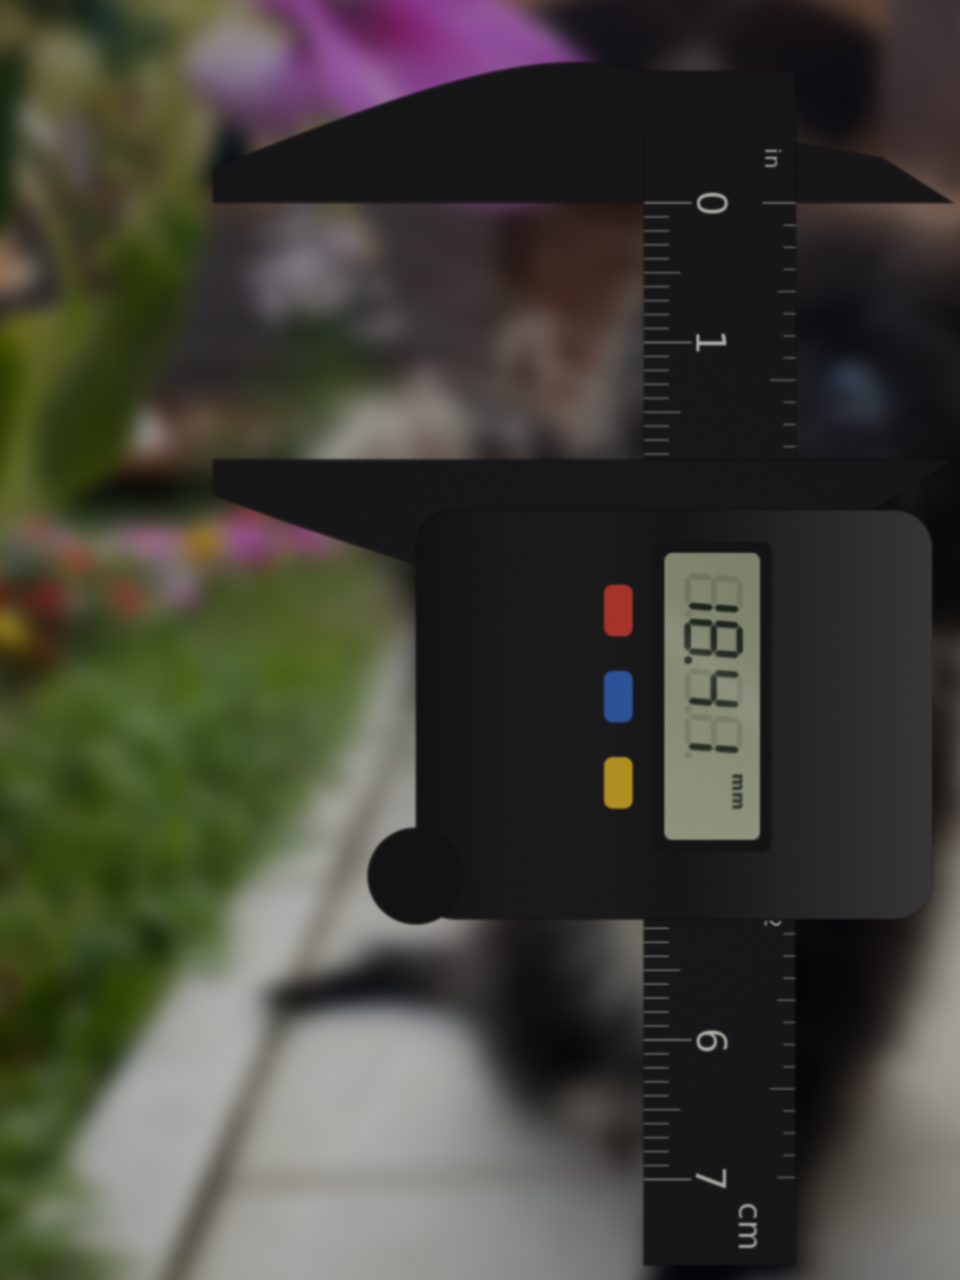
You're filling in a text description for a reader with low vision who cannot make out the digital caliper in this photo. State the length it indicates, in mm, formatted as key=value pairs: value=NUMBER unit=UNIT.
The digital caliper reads value=18.41 unit=mm
